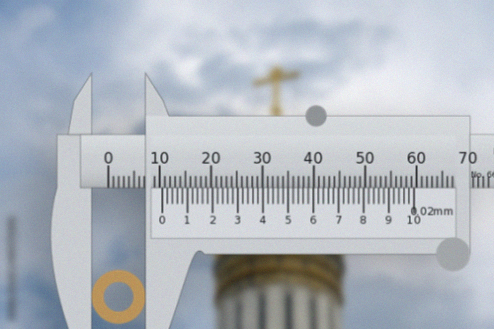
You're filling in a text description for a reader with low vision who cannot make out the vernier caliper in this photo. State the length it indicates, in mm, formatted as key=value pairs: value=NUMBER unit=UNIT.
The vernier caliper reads value=10.5 unit=mm
